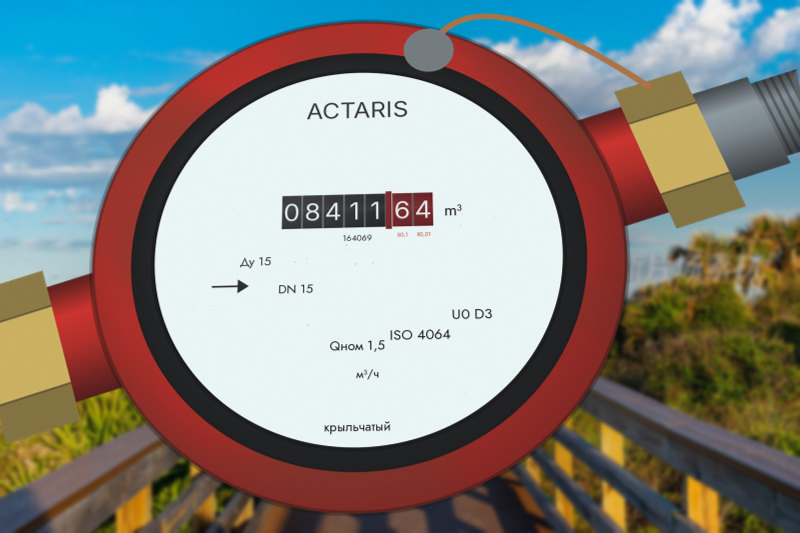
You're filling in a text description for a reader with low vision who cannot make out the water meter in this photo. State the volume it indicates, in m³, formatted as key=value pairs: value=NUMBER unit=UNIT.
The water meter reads value=8411.64 unit=m³
